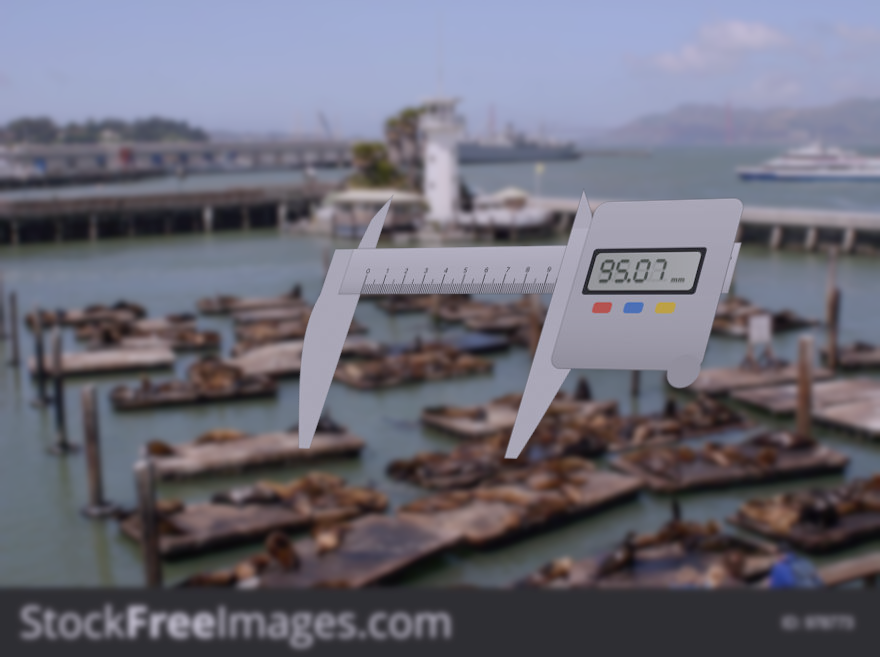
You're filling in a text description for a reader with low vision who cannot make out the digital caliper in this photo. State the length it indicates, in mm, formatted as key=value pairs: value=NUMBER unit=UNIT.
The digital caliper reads value=95.07 unit=mm
